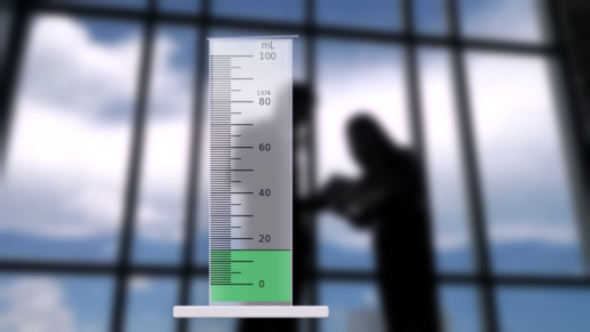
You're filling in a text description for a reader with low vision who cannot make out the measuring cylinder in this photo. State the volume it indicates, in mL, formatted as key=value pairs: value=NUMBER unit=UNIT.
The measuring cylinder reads value=15 unit=mL
